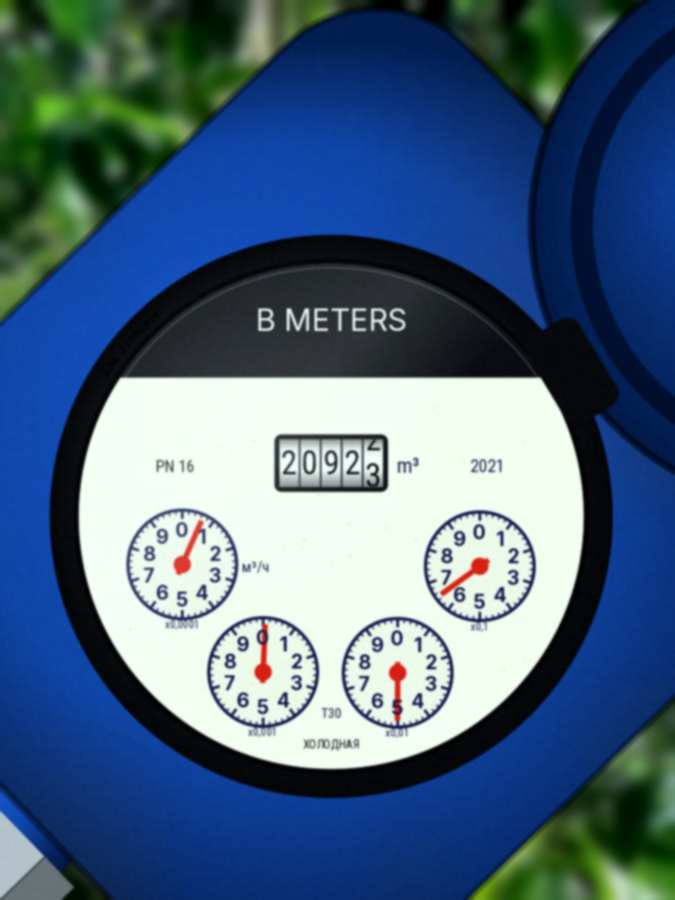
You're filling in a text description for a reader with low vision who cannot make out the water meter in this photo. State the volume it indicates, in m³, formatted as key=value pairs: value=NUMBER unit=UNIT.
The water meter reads value=20922.6500 unit=m³
